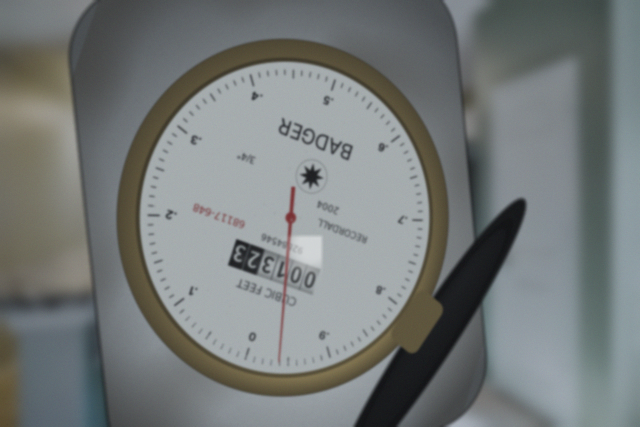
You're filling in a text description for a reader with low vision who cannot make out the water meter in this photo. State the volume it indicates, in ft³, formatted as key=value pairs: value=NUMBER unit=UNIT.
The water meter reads value=1322.96 unit=ft³
